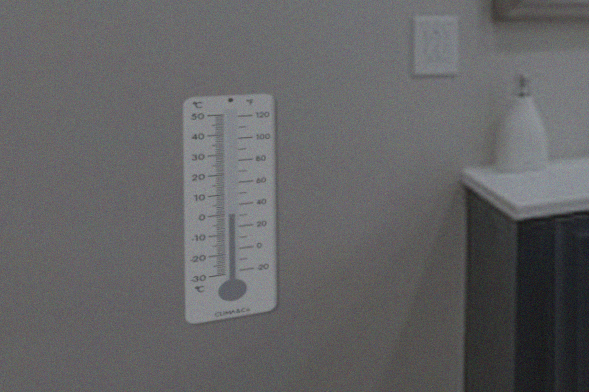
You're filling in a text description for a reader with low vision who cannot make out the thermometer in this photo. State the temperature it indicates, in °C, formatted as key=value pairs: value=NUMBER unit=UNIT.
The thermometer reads value=0 unit=°C
